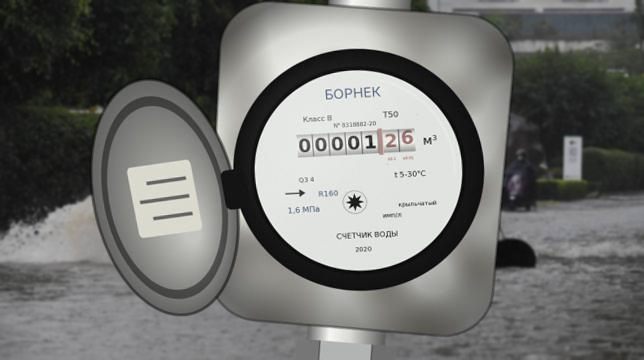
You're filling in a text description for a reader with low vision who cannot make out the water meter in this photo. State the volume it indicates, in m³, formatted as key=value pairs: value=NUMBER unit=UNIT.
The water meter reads value=1.26 unit=m³
